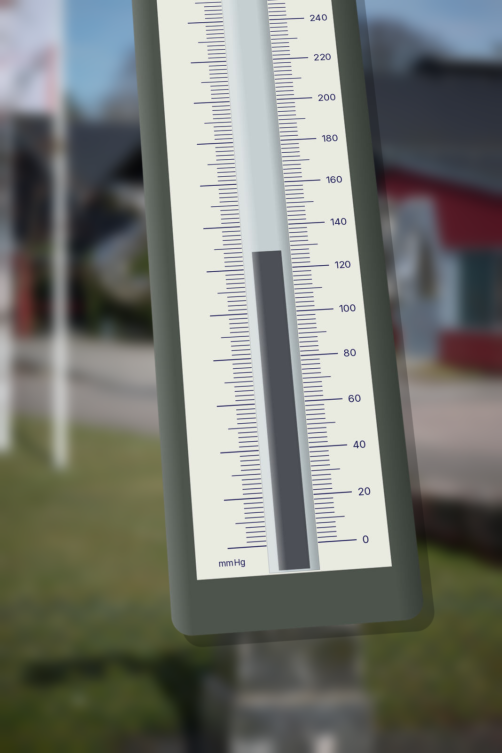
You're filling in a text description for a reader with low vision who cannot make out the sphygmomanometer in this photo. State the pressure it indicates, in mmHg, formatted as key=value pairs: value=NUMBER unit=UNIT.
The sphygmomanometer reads value=128 unit=mmHg
